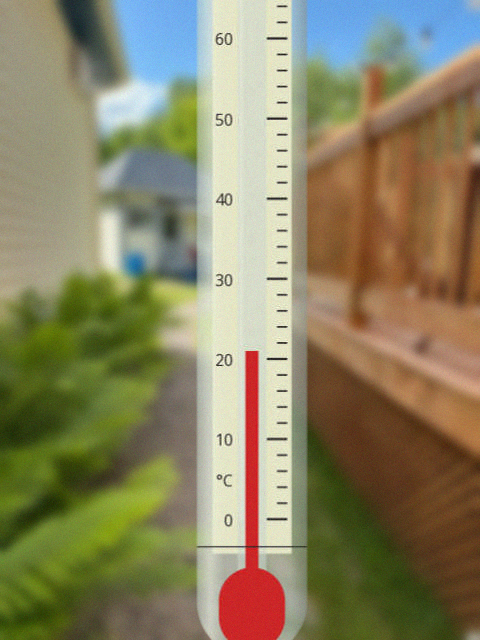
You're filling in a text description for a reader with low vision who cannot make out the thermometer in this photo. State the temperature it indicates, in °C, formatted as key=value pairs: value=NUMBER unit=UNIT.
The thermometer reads value=21 unit=°C
